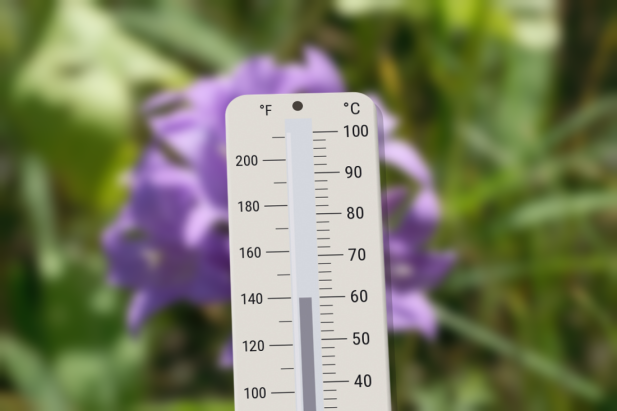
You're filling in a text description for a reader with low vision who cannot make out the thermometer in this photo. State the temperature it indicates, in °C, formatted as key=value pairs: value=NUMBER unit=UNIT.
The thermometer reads value=60 unit=°C
